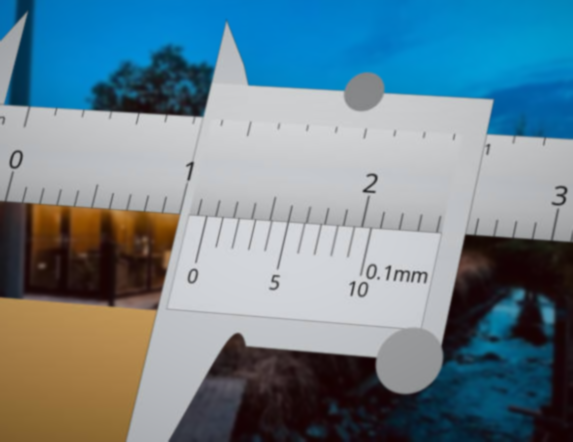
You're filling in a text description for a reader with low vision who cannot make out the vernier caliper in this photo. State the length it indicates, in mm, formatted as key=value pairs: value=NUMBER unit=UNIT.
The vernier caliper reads value=11.5 unit=mm
